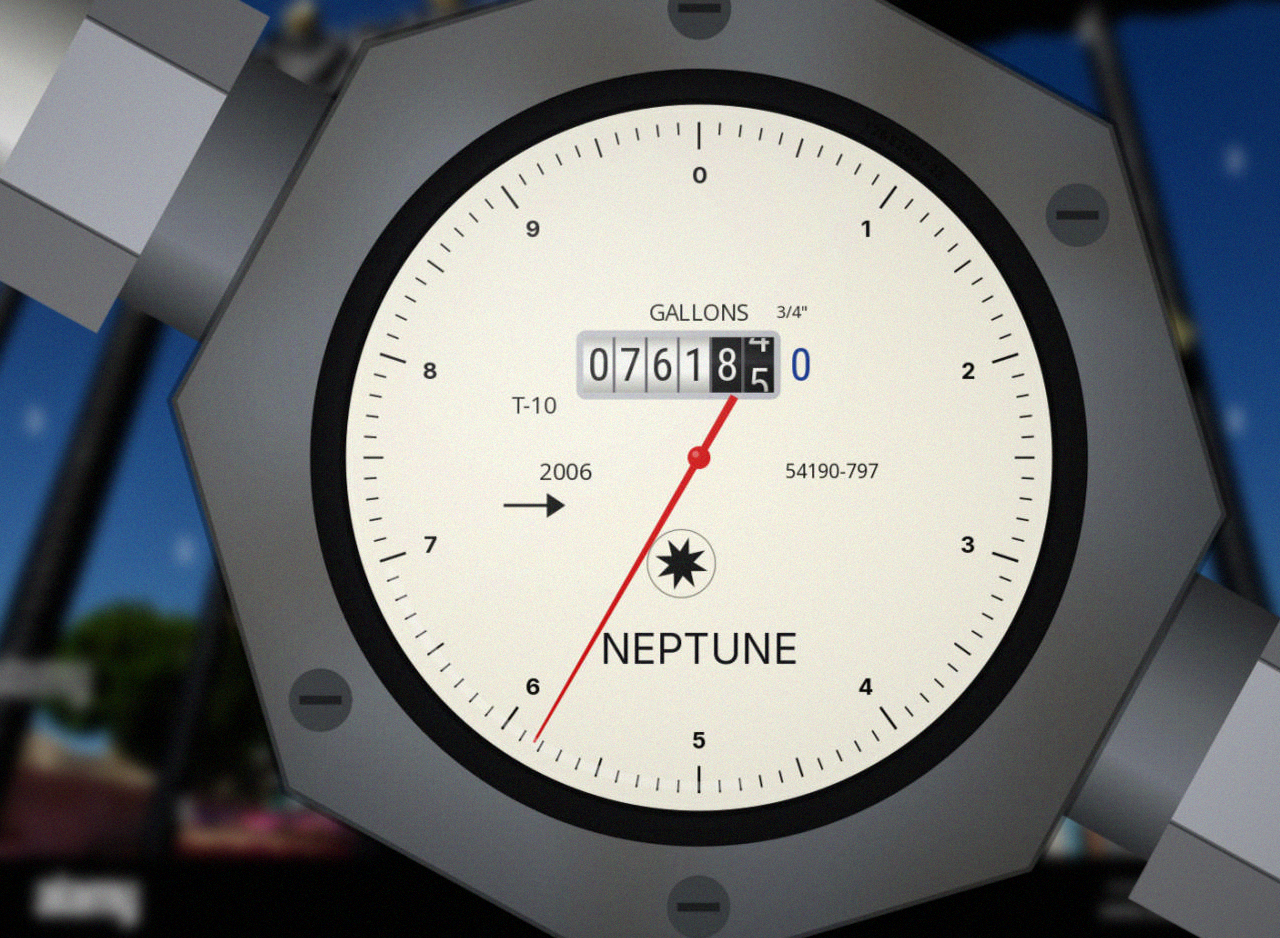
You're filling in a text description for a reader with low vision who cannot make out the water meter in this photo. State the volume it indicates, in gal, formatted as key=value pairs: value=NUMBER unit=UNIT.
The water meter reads value=761845.8 unit=gal
